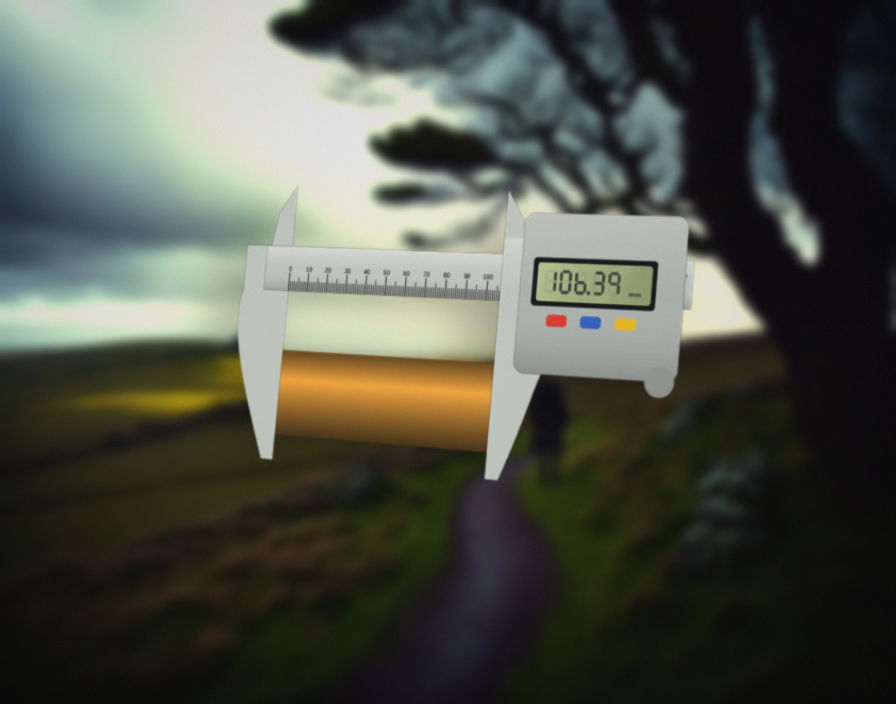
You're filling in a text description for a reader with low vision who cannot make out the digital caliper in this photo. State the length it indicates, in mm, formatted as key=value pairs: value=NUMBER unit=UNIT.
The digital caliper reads value=106.39 unit=mm
